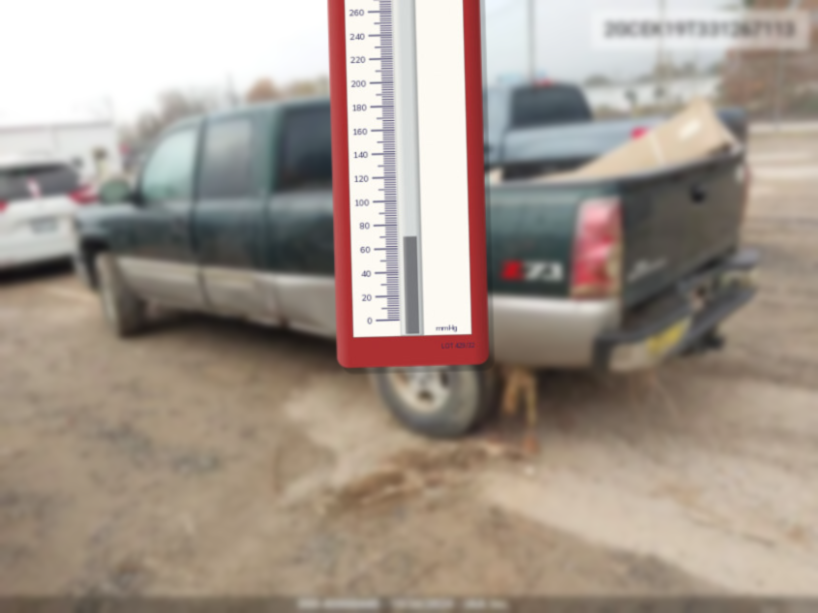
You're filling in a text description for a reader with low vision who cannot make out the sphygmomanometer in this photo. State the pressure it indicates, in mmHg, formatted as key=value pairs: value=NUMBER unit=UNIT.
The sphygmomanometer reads value=70 unit=mmHg
